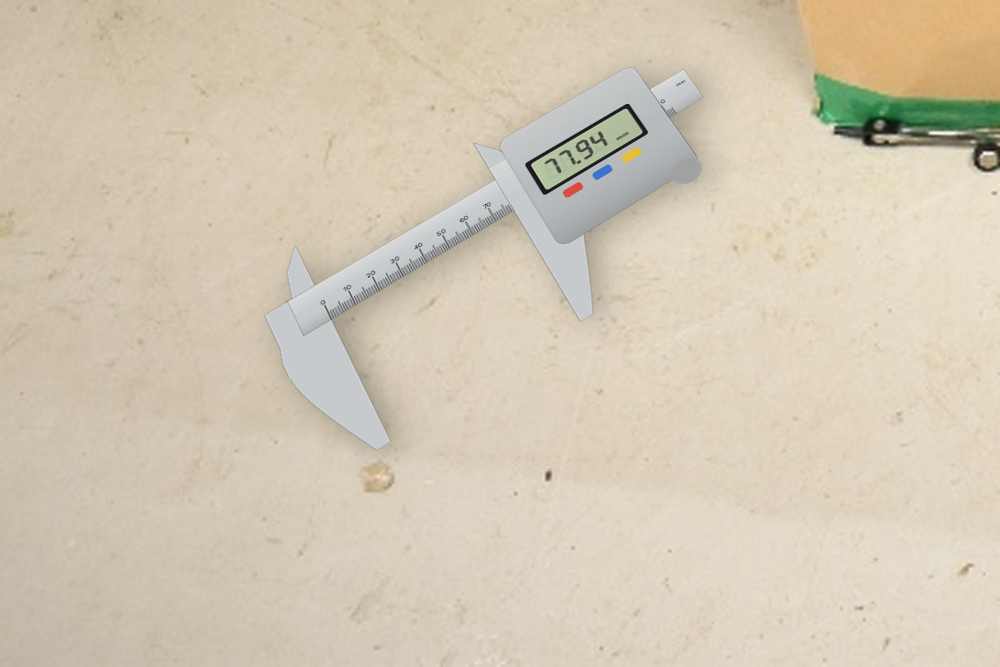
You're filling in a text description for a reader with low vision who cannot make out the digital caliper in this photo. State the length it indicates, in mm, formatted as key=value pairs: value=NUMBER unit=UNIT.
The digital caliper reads value=77.94 unit=mm
